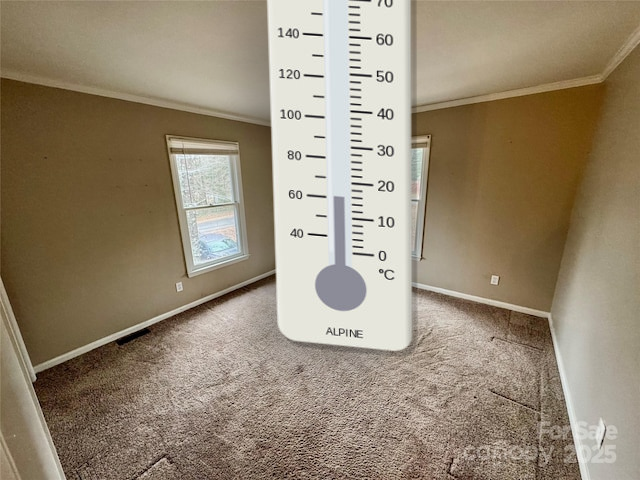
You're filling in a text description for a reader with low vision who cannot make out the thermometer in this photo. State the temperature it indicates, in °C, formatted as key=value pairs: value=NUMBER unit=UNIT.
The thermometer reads value=16 unit=°C
